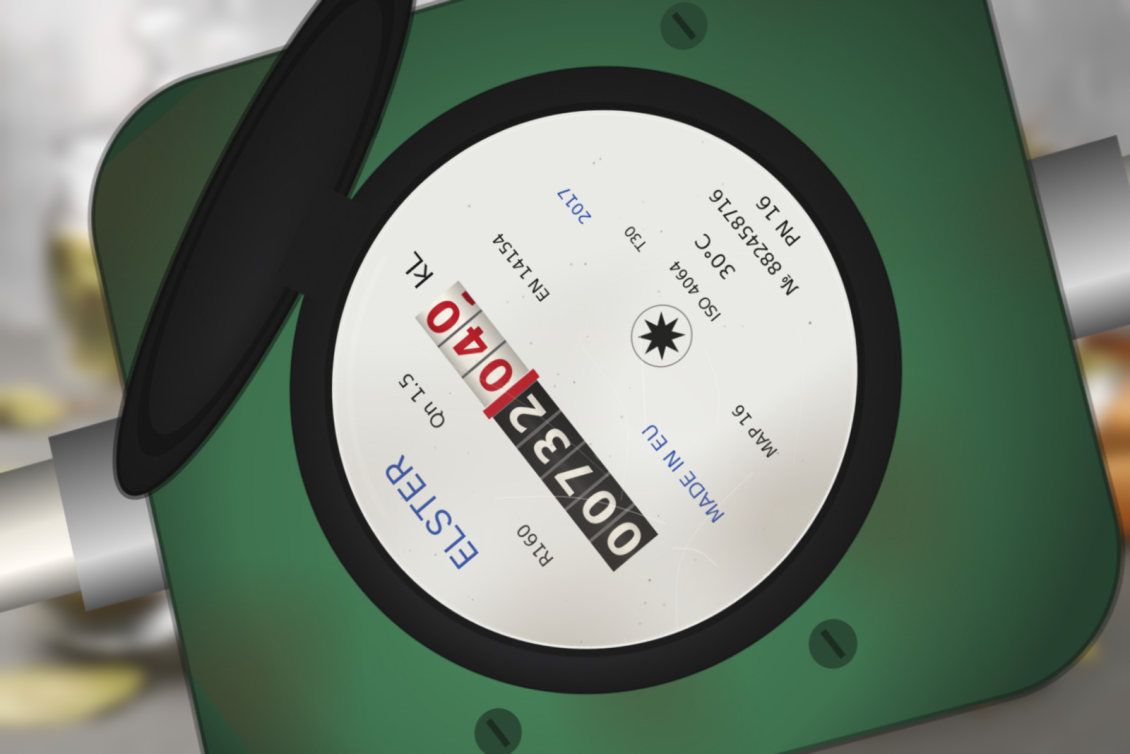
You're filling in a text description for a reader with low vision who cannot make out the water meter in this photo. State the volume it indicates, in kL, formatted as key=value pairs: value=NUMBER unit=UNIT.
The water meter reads value=732.040 unit=kL
